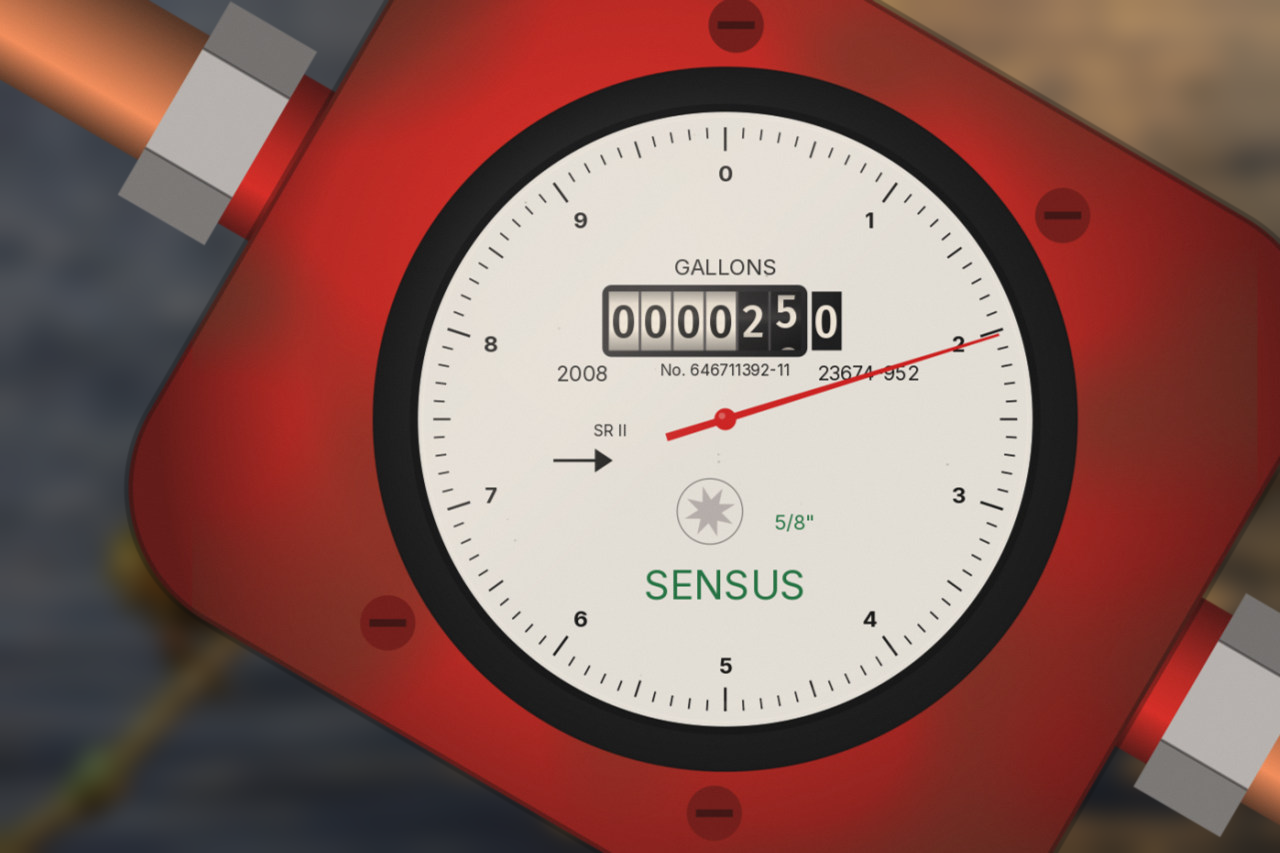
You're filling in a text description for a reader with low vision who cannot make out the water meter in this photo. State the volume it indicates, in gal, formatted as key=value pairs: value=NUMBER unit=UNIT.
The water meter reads value=252.0 unit=gal
